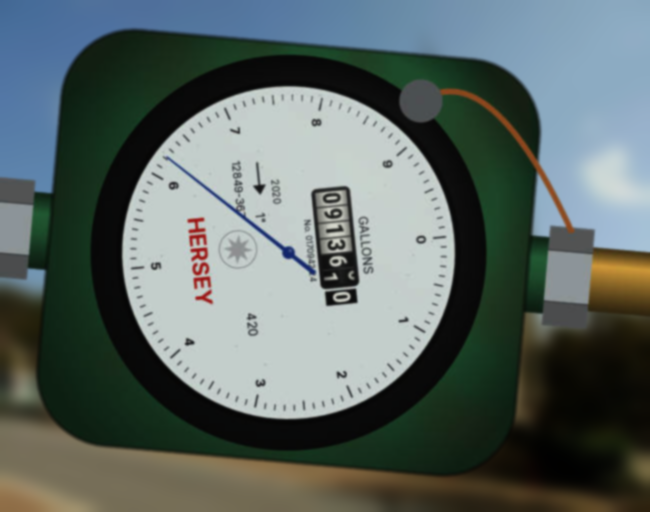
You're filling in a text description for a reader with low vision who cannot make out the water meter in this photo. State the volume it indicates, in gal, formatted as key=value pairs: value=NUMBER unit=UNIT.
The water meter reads value=913606.2 unit=gal
